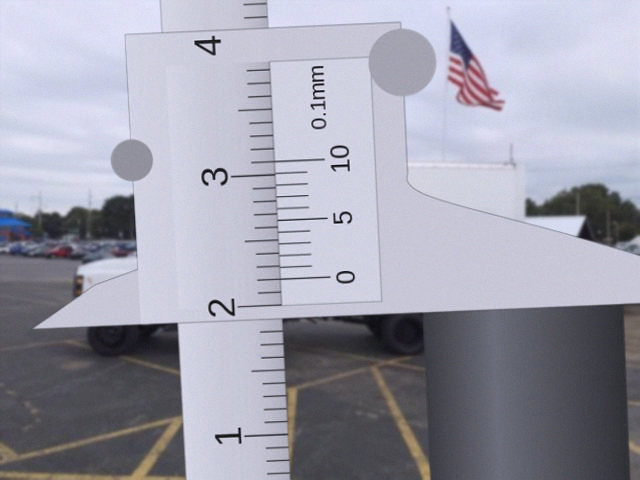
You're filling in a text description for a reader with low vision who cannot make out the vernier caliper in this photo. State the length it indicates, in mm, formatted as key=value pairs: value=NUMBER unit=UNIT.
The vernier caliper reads value=22.0 unit=mm
